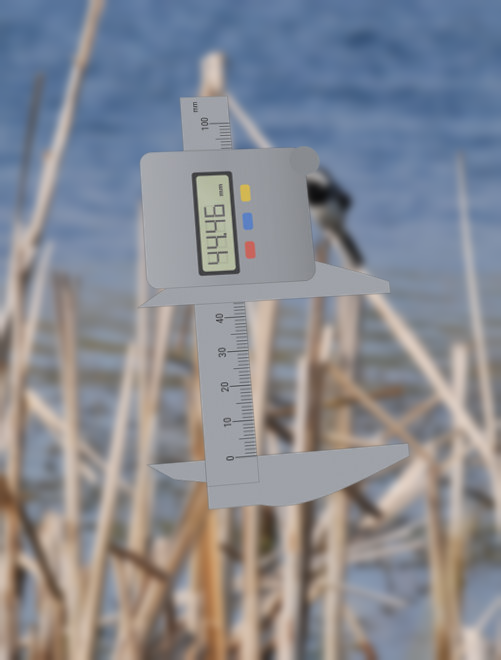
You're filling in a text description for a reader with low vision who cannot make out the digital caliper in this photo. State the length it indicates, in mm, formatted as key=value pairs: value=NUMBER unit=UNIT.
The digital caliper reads value=44.46 unit=mm
